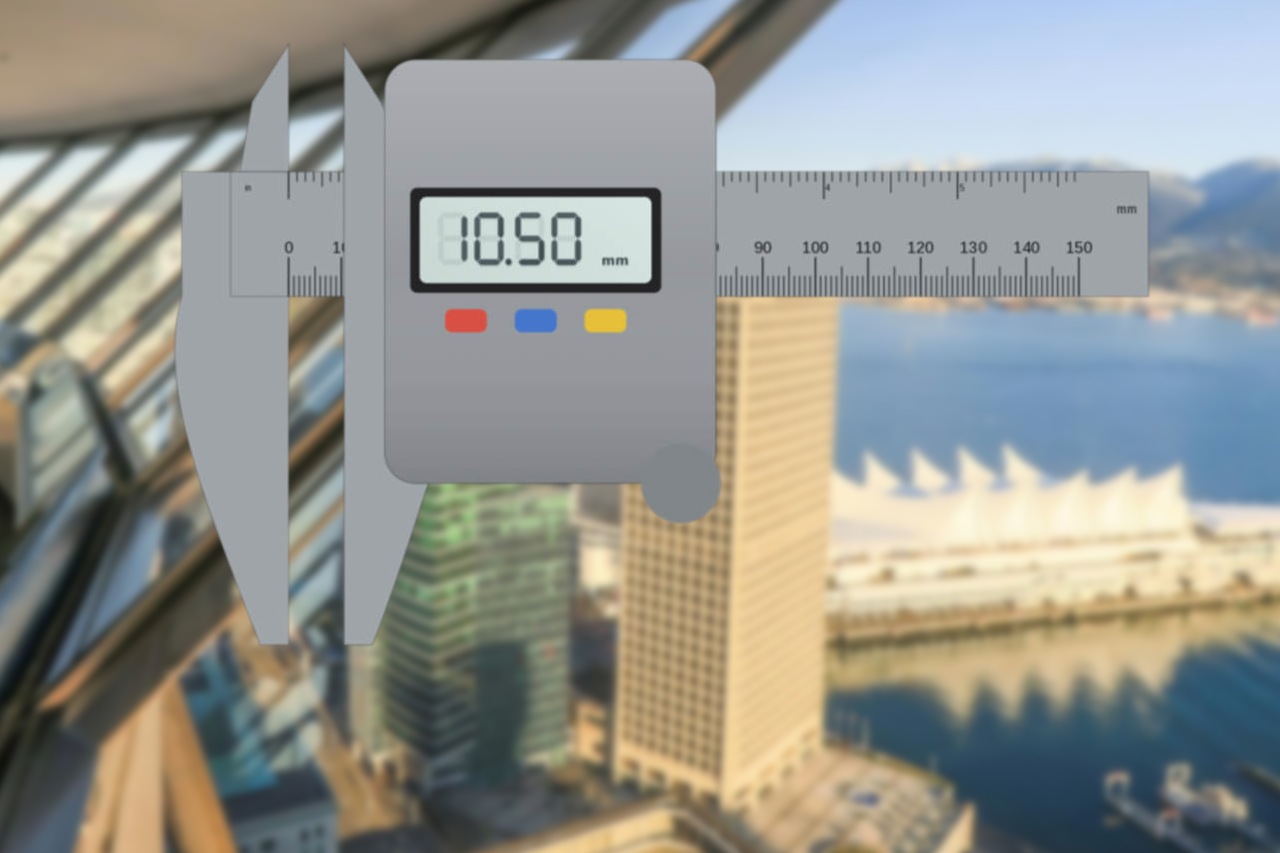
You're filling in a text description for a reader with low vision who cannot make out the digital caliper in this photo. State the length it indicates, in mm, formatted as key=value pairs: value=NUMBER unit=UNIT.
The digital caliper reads value=10.50 unit=mm
